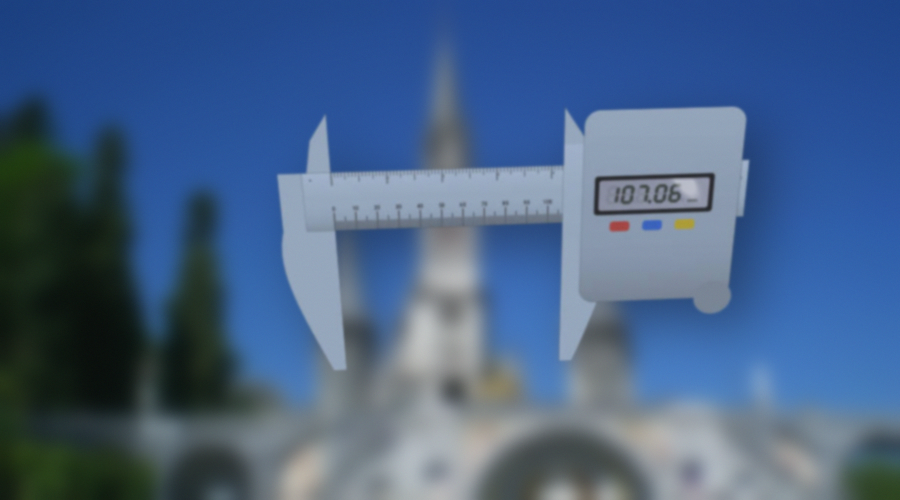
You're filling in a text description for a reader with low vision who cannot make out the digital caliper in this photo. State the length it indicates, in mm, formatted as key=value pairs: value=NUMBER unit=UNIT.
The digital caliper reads value=107.06 unit=mm
